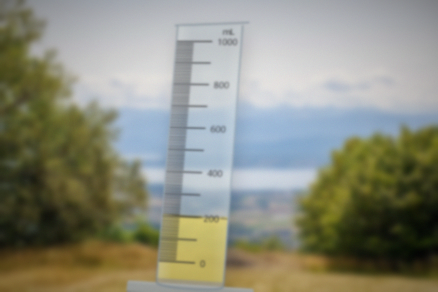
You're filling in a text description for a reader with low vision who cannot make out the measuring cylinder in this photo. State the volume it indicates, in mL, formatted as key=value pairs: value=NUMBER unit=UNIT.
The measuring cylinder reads value=200 unit=mL
